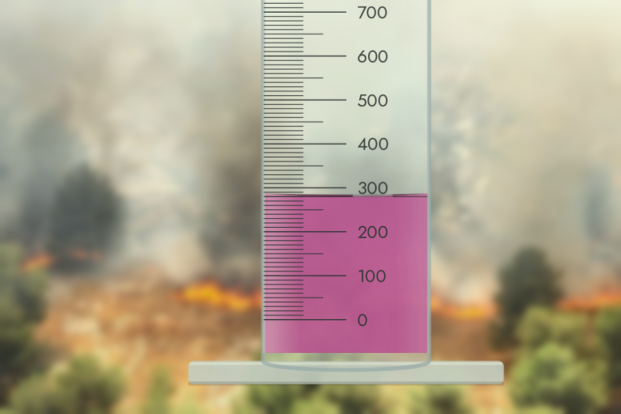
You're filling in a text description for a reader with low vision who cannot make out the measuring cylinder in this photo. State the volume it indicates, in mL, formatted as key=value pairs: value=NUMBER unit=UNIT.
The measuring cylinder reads value=280 unit=mL
